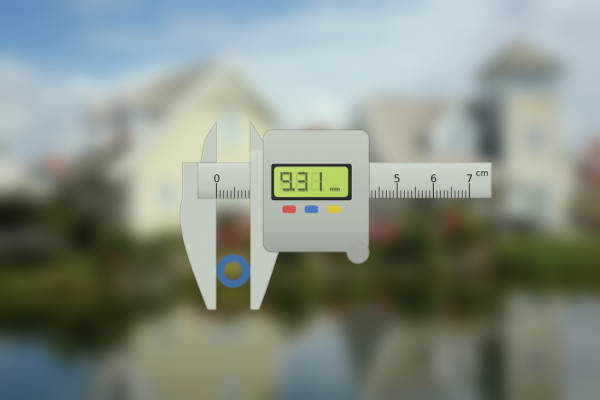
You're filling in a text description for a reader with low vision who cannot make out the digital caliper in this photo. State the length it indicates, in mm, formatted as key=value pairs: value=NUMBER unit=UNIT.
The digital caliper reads value=9.31 unit=mm
